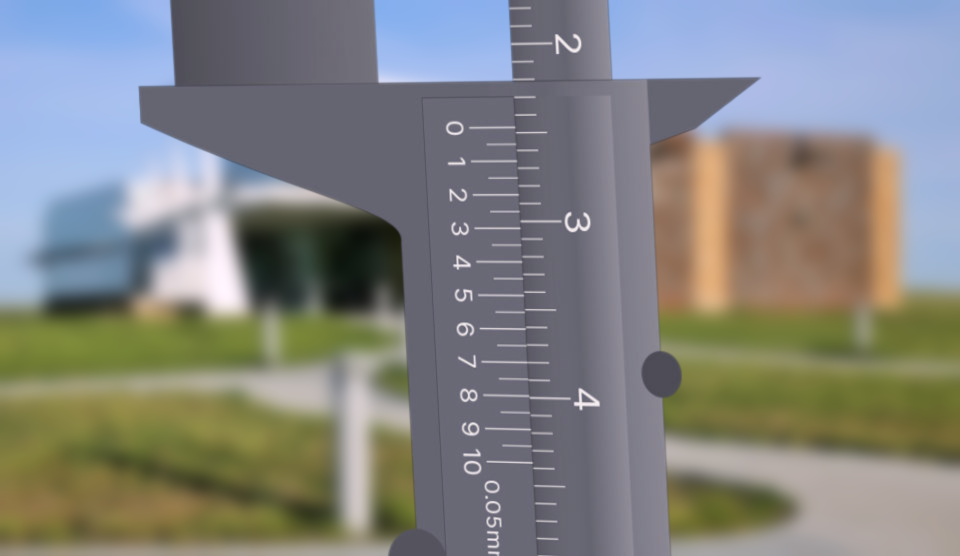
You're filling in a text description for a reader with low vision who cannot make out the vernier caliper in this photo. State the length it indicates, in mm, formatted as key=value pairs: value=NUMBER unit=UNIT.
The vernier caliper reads value=24.7 unit=mm
